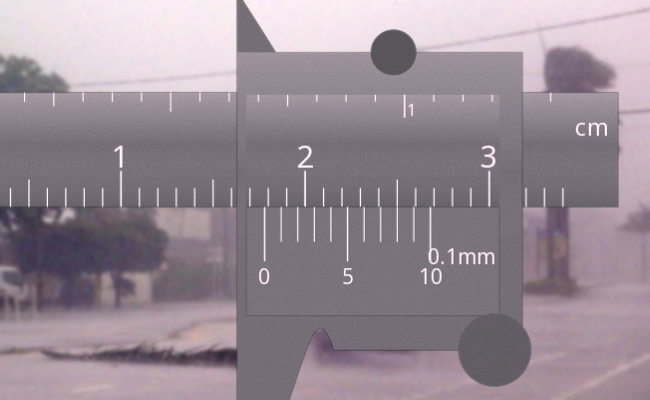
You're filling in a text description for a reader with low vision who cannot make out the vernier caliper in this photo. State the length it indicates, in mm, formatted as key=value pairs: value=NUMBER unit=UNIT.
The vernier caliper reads value=17.8 unit=mm
